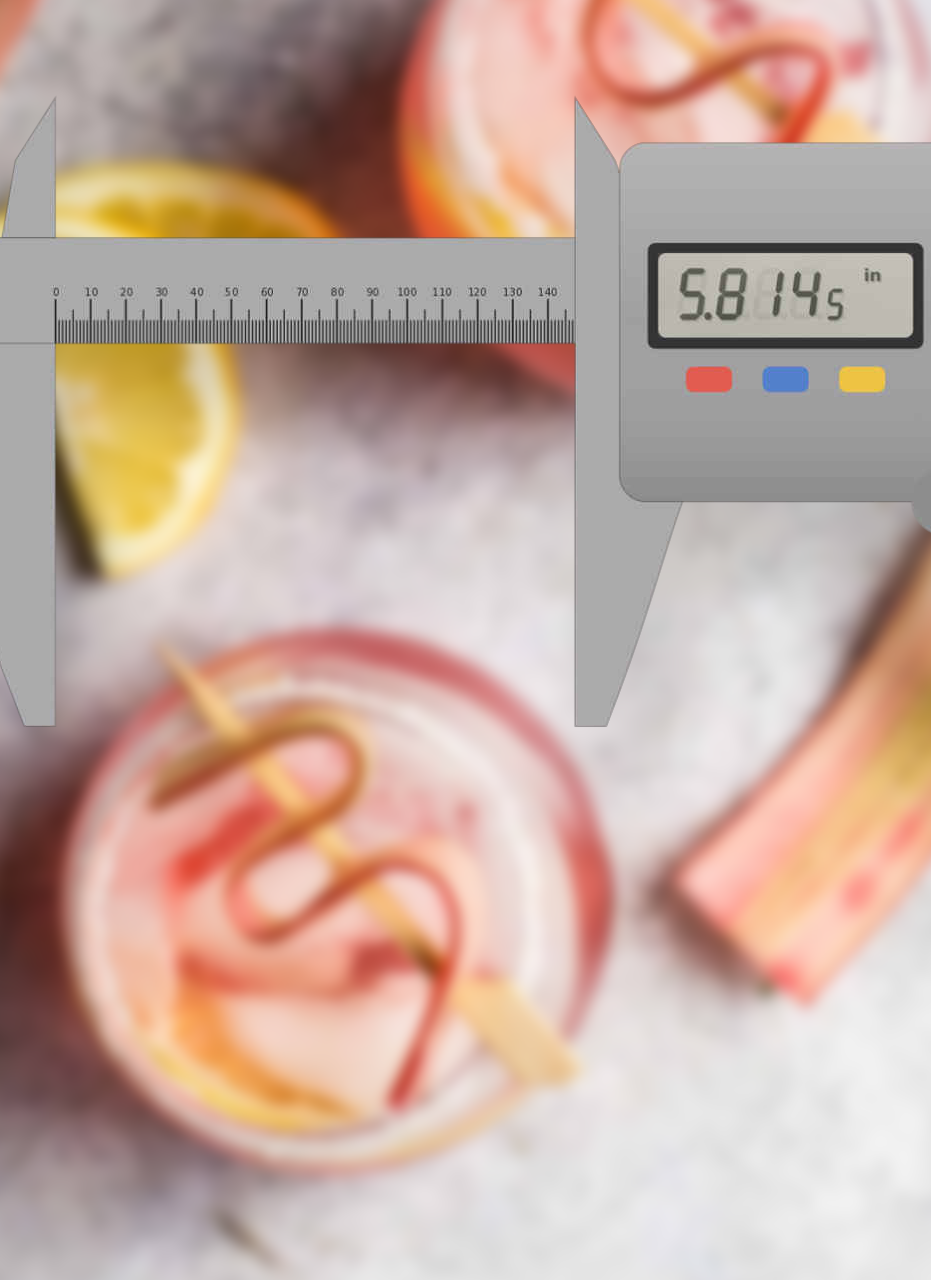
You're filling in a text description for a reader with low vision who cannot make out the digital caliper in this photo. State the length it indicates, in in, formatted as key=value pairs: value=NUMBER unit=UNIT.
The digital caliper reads value=5.8145 unit=in
